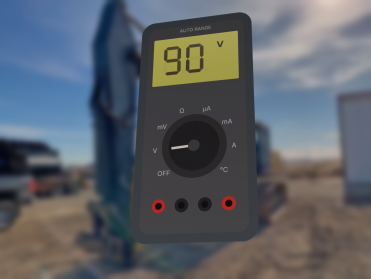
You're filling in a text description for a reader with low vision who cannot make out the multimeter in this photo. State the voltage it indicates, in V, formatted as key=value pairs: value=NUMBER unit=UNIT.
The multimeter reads value=90 unit=V
